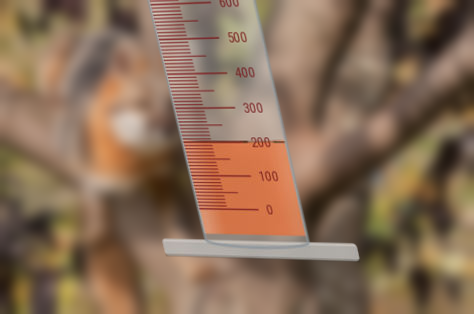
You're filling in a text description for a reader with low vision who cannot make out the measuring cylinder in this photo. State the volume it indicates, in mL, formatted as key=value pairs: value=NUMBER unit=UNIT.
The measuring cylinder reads value=200 unit=mL
